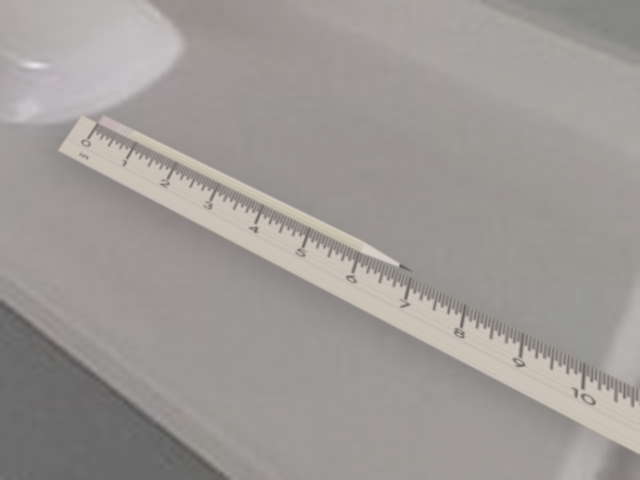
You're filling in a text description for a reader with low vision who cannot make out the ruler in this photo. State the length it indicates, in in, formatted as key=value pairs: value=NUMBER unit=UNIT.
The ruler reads value=7 unit=in
